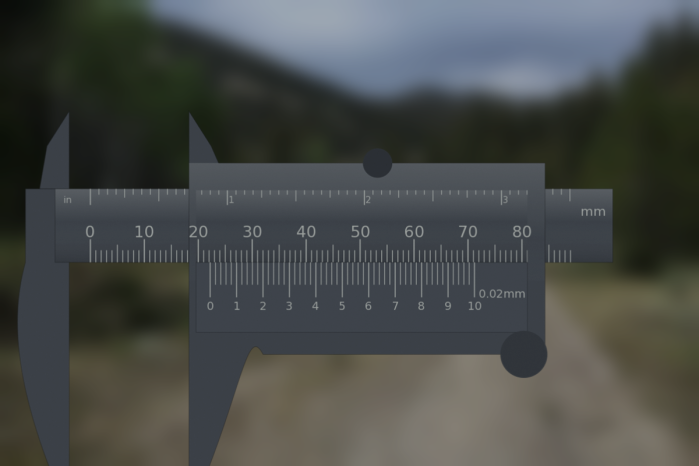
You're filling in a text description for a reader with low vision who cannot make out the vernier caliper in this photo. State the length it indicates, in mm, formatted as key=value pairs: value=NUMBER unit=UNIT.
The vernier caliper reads value=22.2 unit=mm
